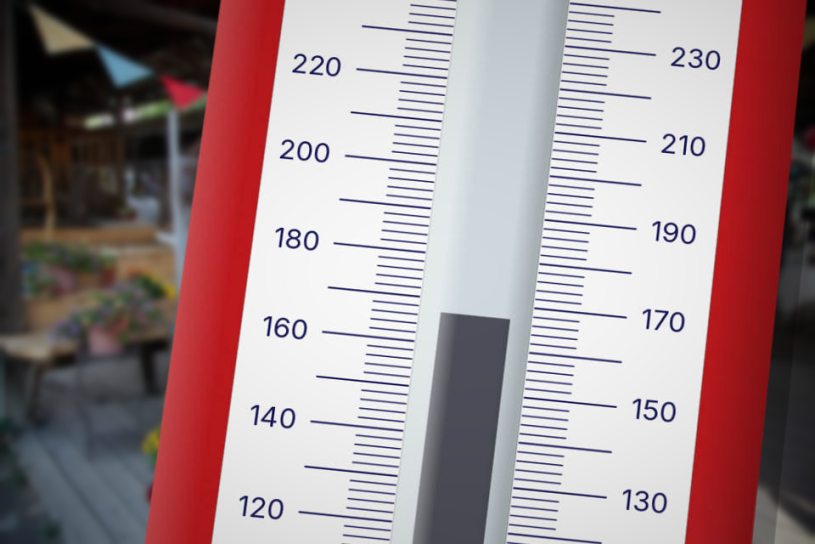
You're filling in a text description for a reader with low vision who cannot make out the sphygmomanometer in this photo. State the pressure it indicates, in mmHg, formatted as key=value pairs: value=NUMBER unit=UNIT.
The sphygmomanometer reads value=167 unit=mmHg
